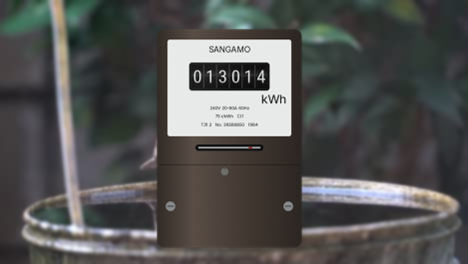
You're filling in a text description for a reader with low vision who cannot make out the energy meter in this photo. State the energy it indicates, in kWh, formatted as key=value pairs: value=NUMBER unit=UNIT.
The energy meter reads value=13014 unit=kWh
